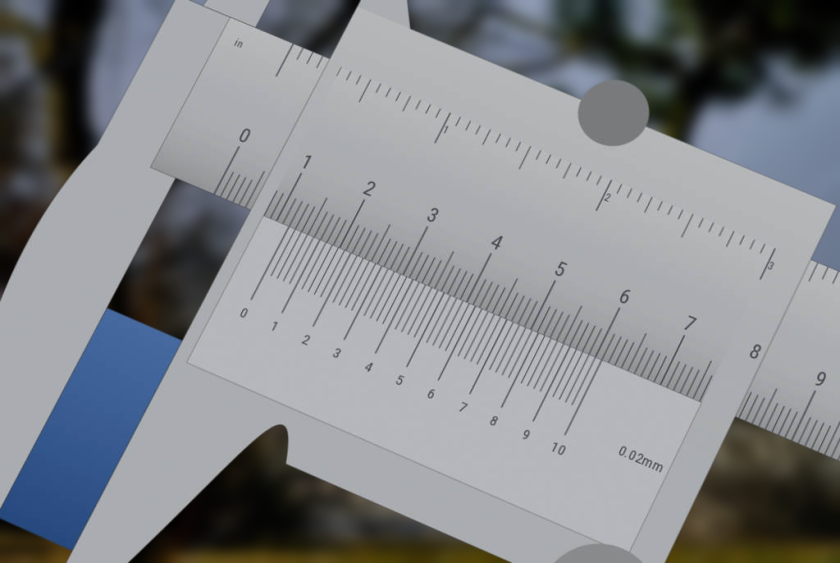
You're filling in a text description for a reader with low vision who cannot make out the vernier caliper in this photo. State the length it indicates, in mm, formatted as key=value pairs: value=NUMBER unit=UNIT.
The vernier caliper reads value=12.0 unit=mm
